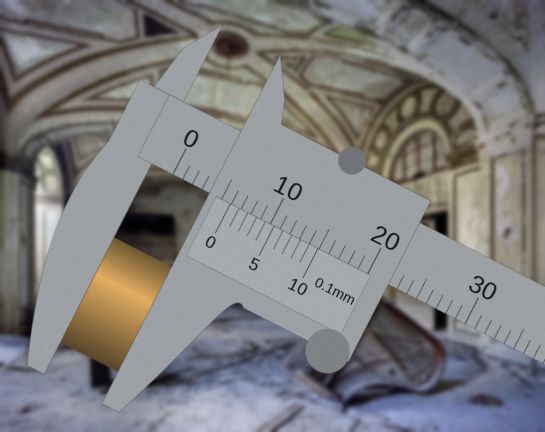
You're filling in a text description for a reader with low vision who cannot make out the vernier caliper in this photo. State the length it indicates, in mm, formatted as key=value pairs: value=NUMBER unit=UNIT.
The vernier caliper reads value=5.9 unit=mm
